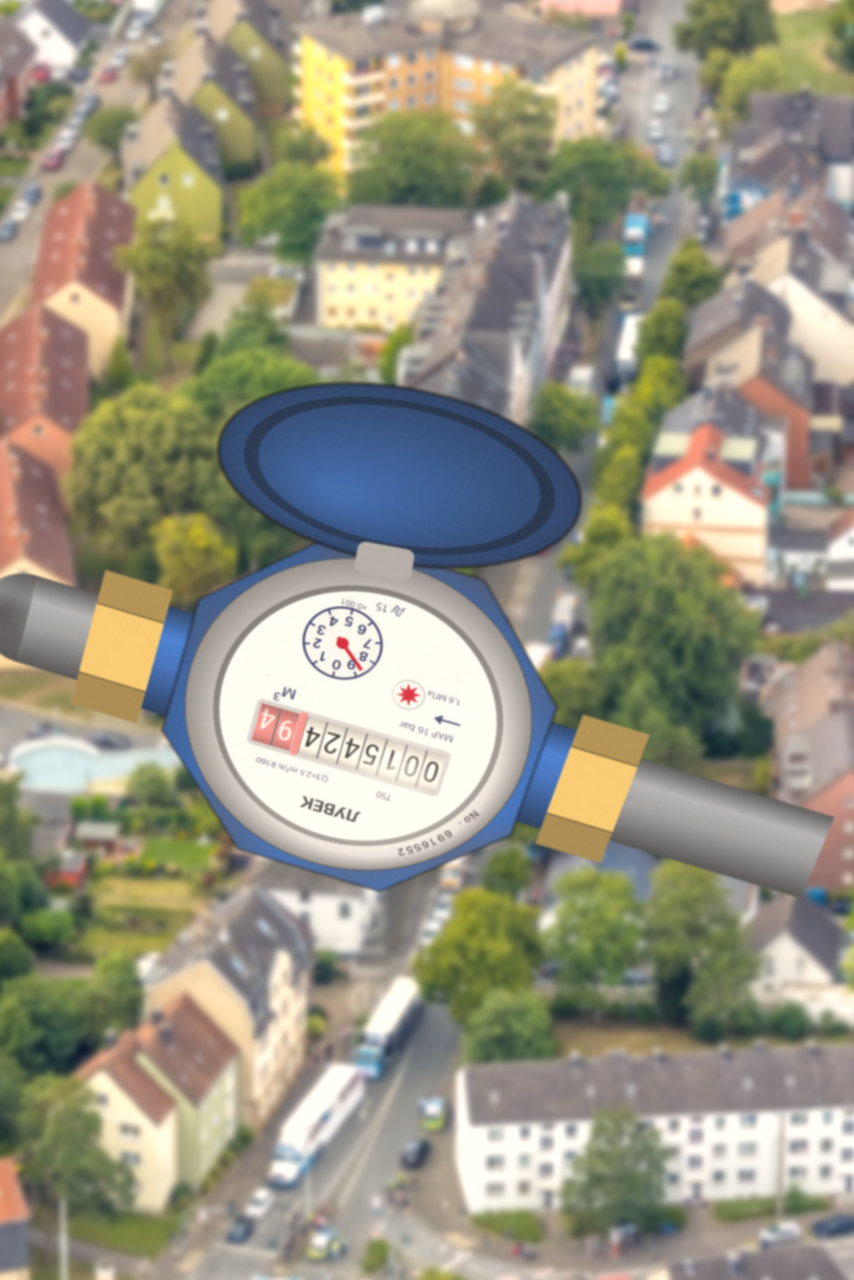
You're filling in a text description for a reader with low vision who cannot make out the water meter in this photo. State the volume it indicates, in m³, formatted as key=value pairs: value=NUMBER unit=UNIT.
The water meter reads value=15424.938 unit=m³
